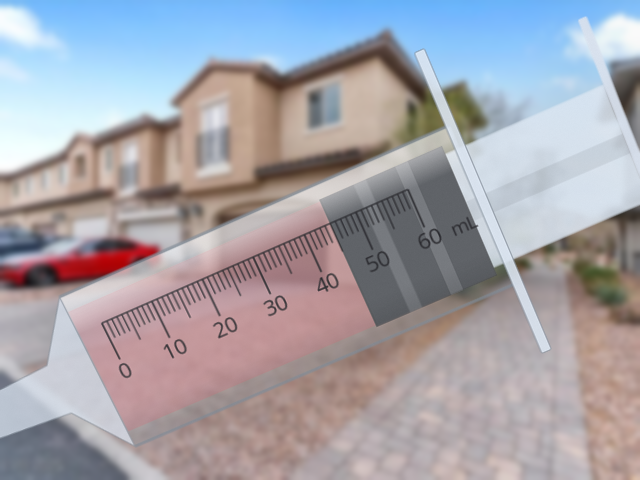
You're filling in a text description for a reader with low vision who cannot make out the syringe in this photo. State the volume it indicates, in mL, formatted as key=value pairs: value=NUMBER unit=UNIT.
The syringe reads value=45 unit=mL
